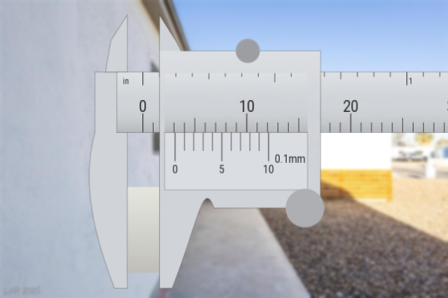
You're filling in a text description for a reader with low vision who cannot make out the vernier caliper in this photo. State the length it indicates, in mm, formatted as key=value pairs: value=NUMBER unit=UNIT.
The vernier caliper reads value=3.1 unit=mm
